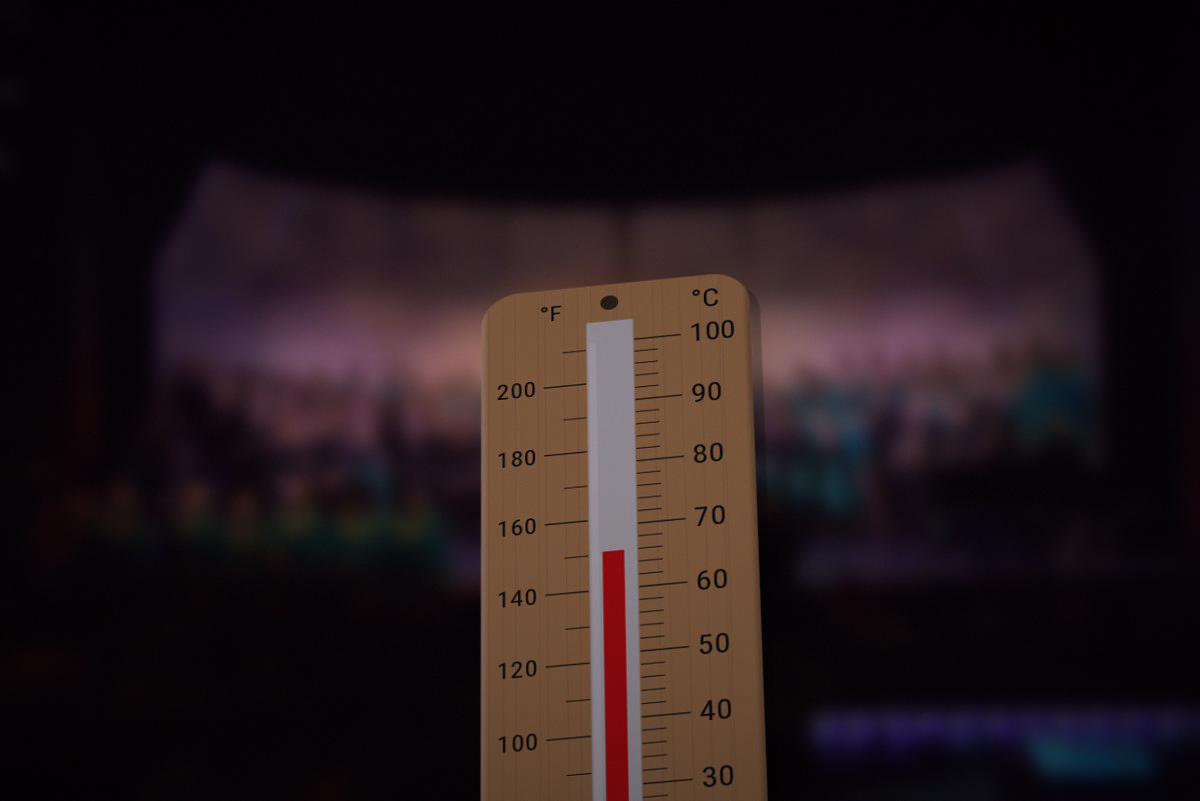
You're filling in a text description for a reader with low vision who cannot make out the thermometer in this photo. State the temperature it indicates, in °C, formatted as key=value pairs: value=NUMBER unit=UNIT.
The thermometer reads value=66 unit=°C
